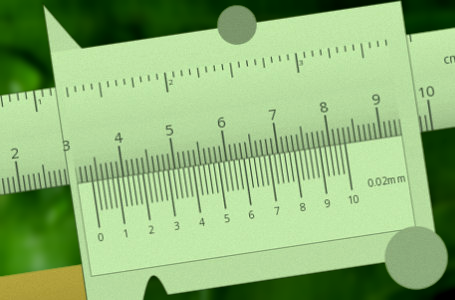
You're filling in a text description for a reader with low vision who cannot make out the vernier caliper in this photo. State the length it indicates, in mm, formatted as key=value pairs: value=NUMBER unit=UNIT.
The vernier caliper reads value=34.0 unit=mm
